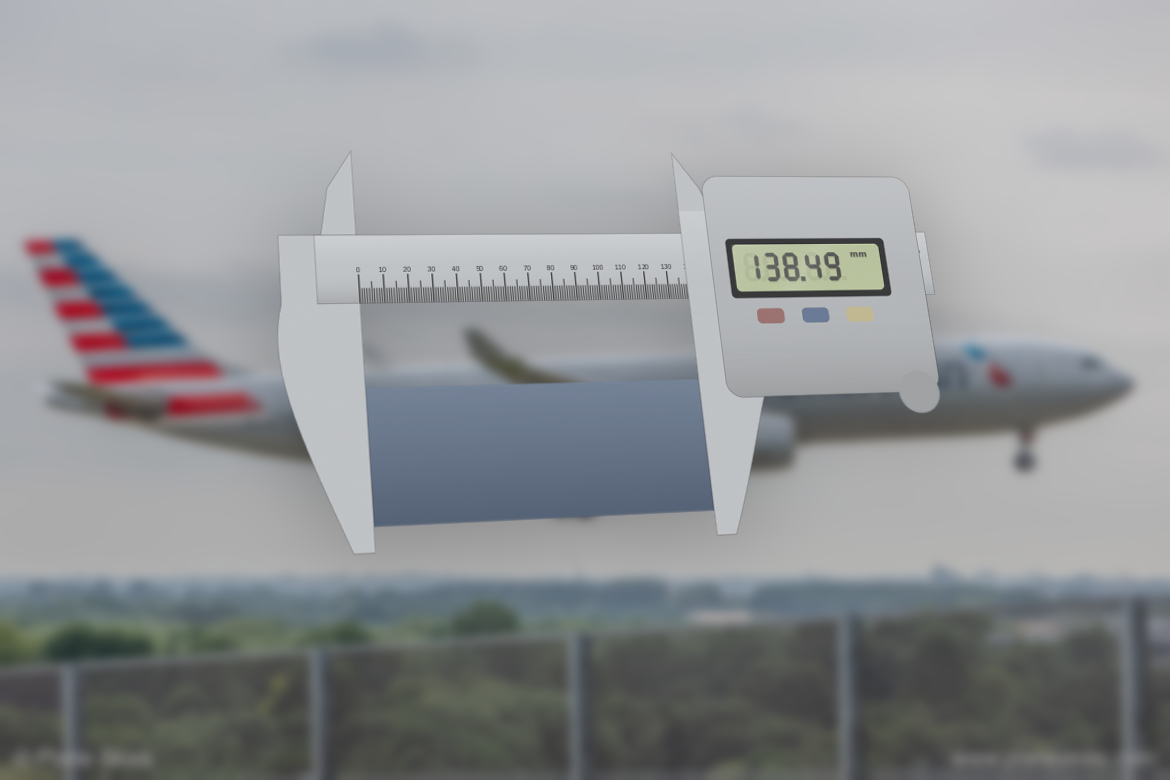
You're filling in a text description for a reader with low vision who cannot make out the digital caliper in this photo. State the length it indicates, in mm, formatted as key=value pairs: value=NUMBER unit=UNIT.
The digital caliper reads value=138.49 unit=mm
